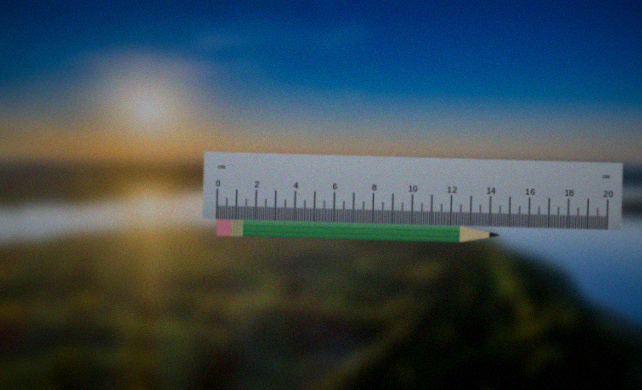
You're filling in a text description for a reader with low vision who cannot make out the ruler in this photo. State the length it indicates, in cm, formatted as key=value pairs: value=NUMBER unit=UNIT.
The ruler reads value=14.5 unit=cm
